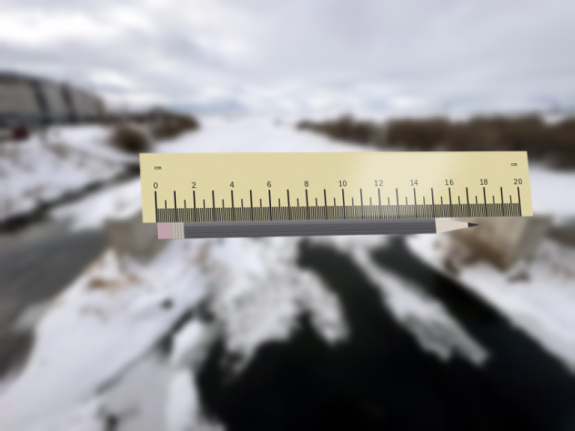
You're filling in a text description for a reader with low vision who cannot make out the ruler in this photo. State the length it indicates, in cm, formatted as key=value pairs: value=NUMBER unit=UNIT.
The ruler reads value=17.5 unit=cm
